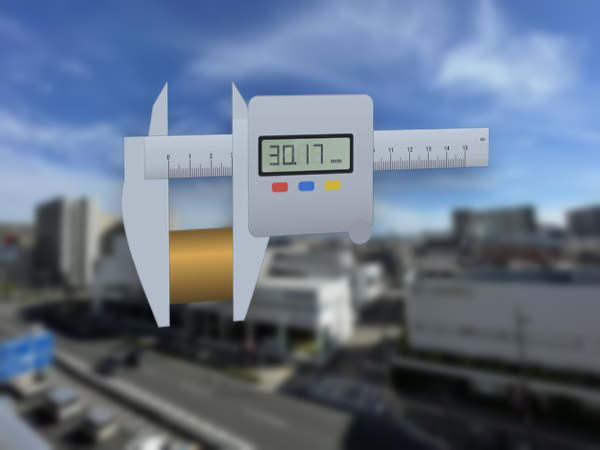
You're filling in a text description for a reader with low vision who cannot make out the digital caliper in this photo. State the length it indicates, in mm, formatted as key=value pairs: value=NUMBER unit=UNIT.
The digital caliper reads value=30.17 unit=mm
